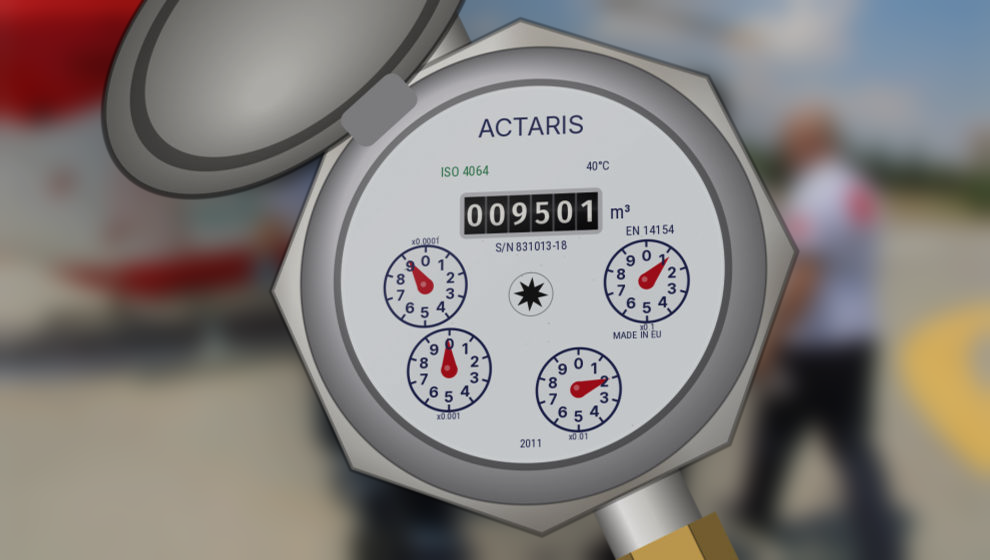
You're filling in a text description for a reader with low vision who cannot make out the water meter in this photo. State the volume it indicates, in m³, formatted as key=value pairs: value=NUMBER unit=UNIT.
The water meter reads value=9501.1199 unit=m³
